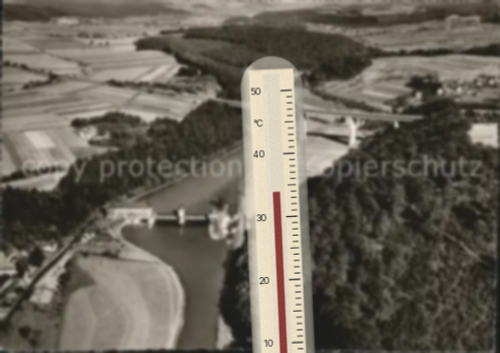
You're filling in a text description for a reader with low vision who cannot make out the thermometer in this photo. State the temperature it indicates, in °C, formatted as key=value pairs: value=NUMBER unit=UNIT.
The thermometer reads value=34 unit=°C
